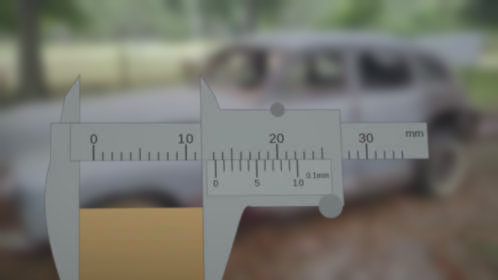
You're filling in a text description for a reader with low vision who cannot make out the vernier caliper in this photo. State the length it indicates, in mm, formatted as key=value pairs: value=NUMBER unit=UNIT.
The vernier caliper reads value=13.2 unit=mm
